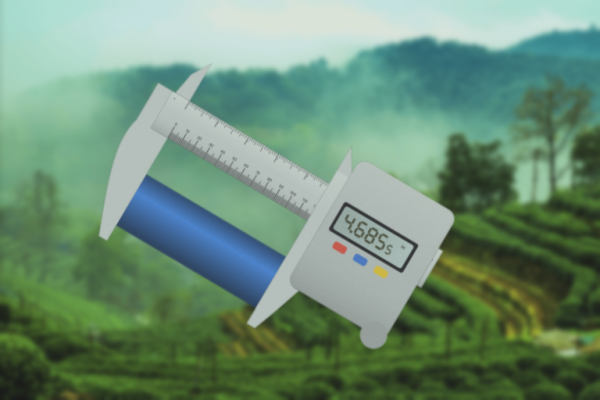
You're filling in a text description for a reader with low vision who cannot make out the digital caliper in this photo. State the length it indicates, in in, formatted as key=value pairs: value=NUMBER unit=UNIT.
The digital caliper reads value=4.6855 unit=in
